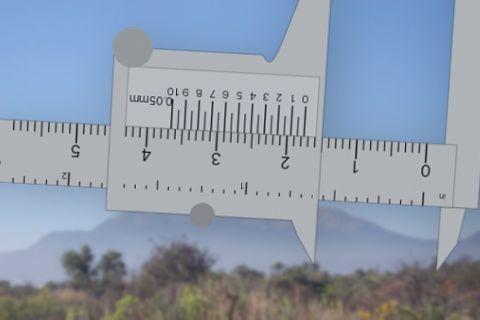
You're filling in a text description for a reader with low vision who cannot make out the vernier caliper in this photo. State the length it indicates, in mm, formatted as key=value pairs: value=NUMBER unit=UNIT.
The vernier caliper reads value=17.6 unit=mm
